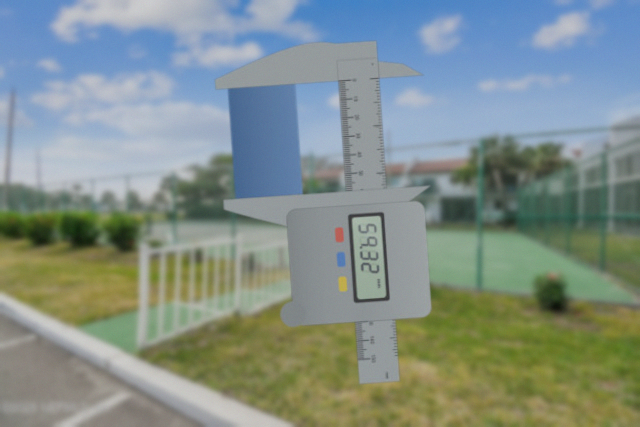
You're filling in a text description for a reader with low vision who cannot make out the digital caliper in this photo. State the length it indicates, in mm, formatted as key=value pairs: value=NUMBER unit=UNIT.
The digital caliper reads value=59.32 unit=mm
